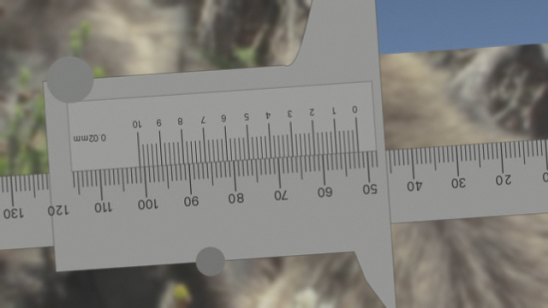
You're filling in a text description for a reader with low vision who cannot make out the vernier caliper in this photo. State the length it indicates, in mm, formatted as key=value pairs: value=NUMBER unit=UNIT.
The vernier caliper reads value=52.0 unit=mm
